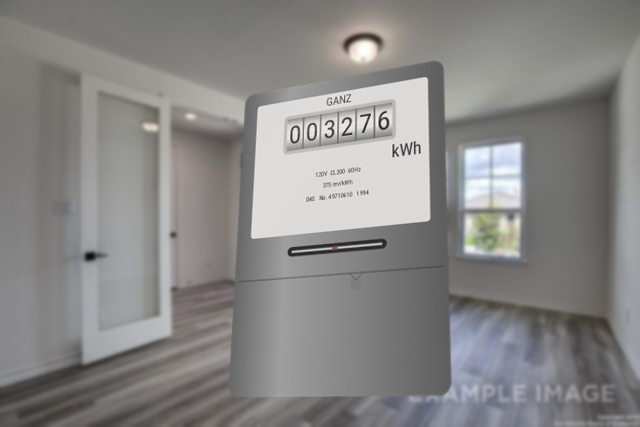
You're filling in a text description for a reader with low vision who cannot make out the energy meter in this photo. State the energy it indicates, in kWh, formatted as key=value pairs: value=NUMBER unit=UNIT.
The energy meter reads value=3276 unit=kWh
